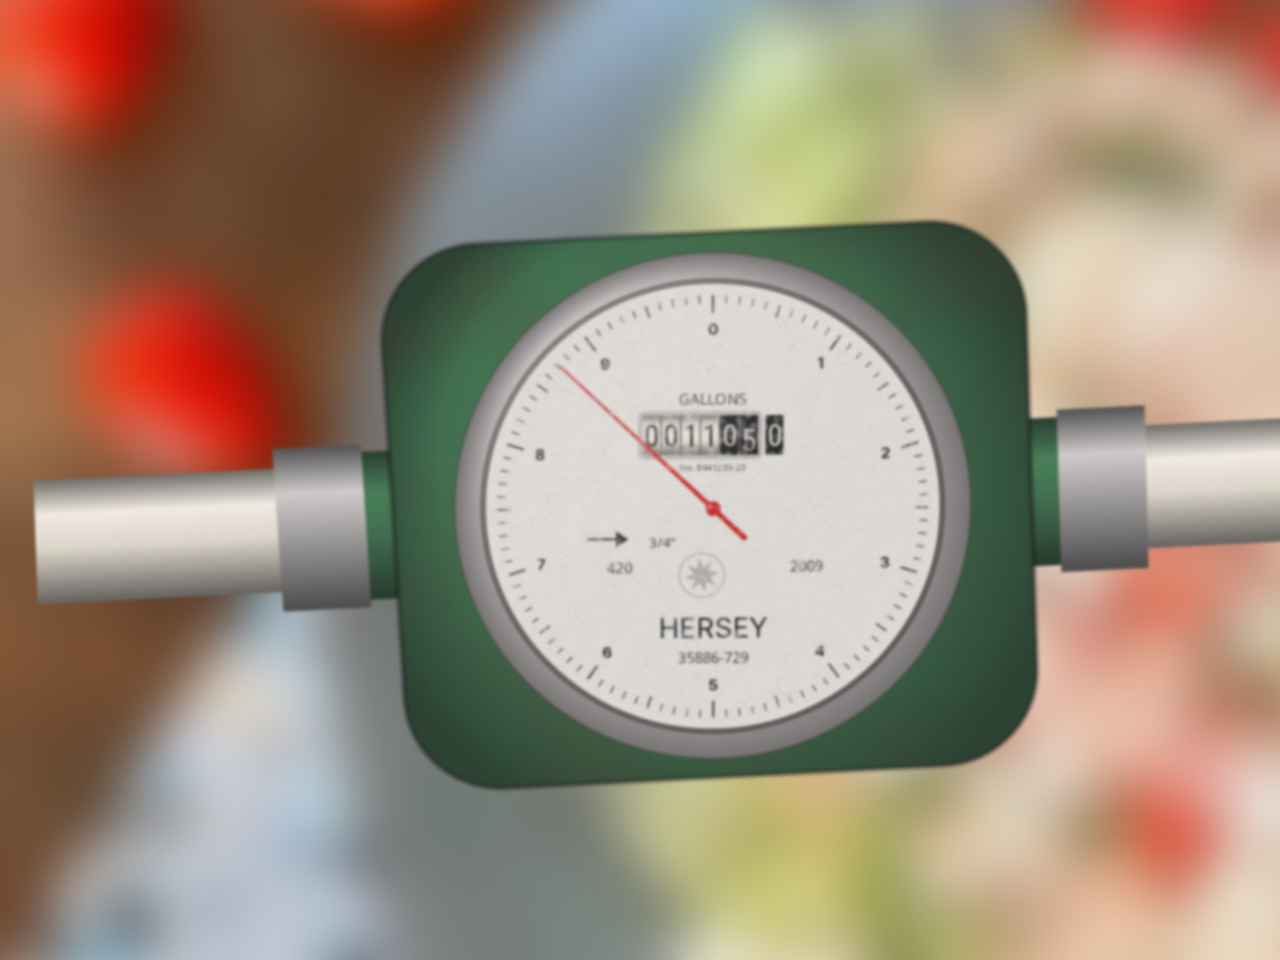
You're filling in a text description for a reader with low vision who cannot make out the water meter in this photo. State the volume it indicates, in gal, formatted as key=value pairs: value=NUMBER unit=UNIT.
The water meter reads value=11048.7 unit=gal
